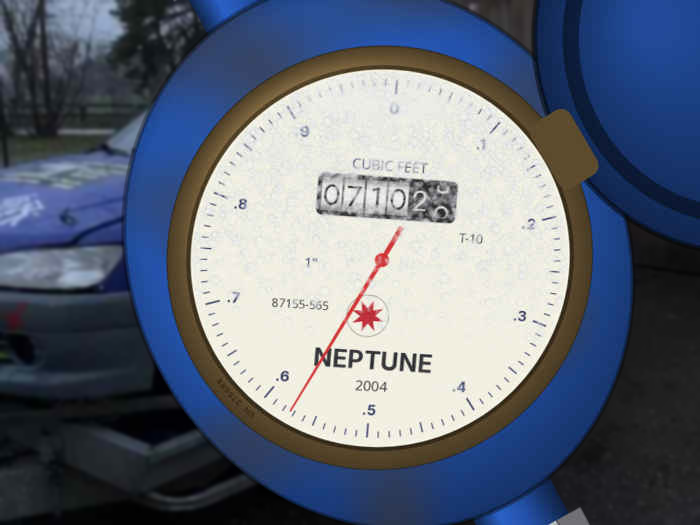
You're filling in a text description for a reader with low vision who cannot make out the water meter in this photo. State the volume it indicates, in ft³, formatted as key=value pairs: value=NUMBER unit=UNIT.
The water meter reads value=71028.57 unit=ft³
